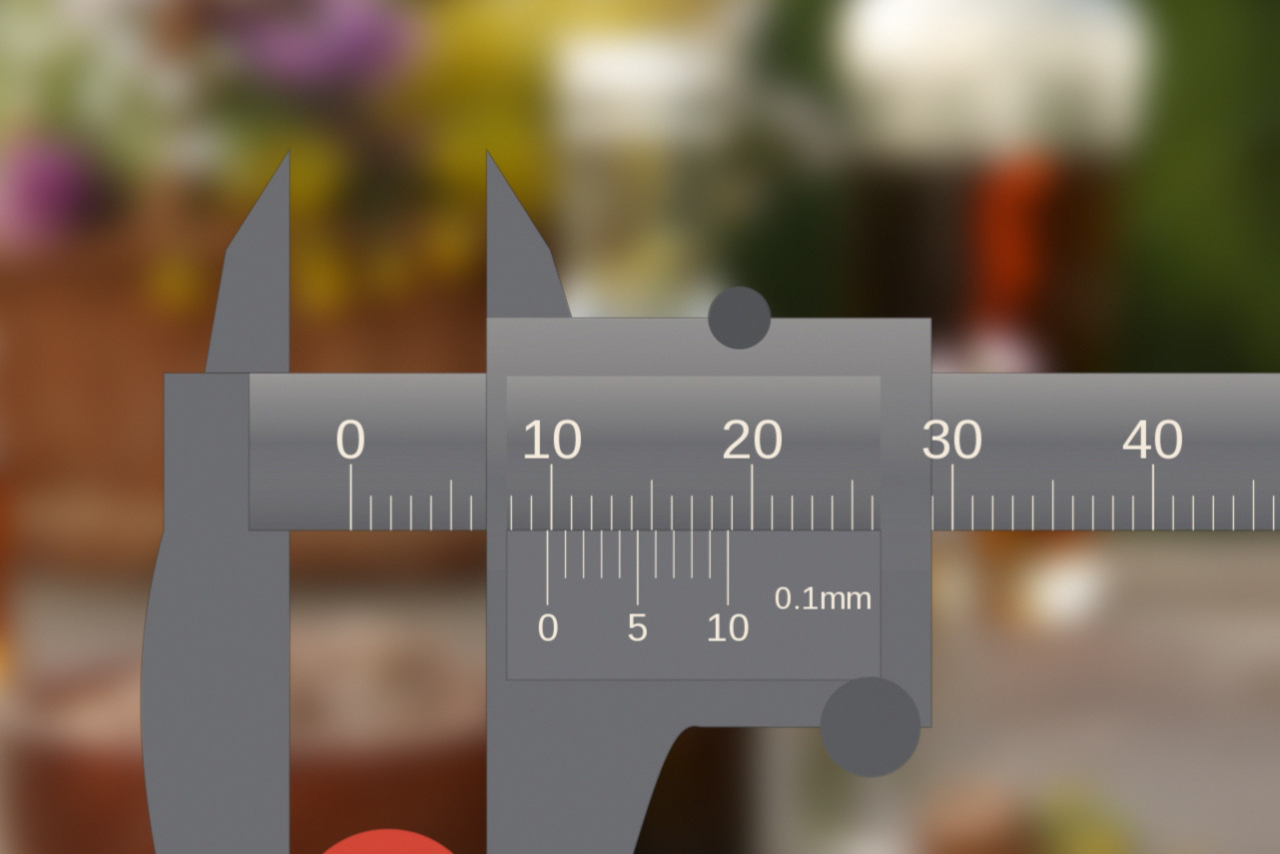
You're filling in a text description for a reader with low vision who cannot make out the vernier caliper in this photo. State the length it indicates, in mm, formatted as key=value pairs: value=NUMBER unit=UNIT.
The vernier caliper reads value=9.8 unit=mm
